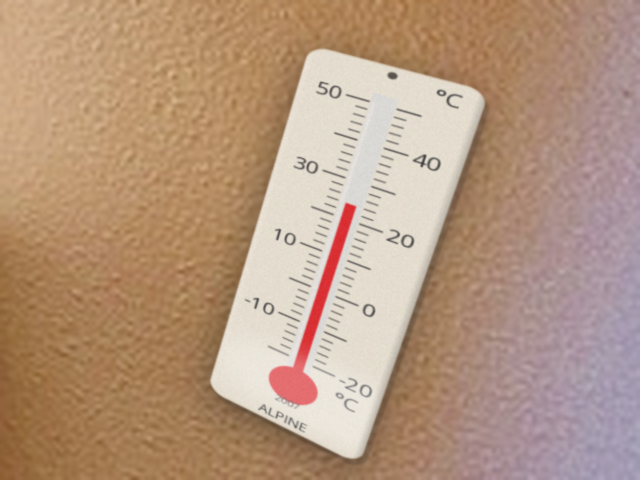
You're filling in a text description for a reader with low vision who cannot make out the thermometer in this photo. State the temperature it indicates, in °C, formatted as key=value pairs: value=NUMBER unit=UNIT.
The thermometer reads value=24 unit=°C
